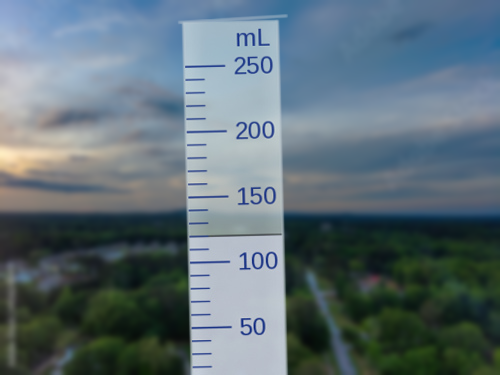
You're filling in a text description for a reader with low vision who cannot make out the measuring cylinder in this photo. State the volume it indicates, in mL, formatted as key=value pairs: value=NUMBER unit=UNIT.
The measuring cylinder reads value=120 unit=mL
